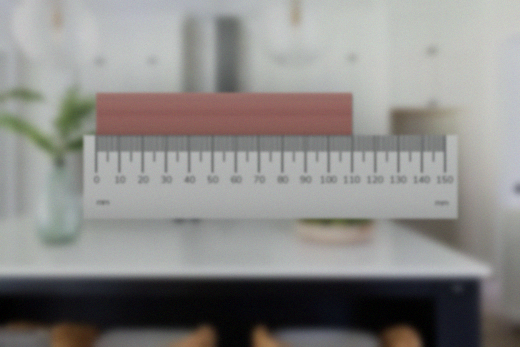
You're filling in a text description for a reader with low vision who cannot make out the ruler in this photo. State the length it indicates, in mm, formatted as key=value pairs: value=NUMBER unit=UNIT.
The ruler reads value=110 unit=mm
